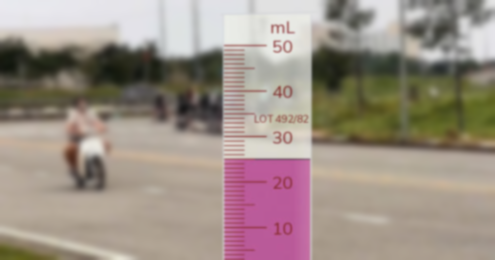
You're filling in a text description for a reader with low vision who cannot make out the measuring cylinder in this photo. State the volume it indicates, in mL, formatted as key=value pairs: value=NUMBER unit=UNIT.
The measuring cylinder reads value=25 unit=mL
